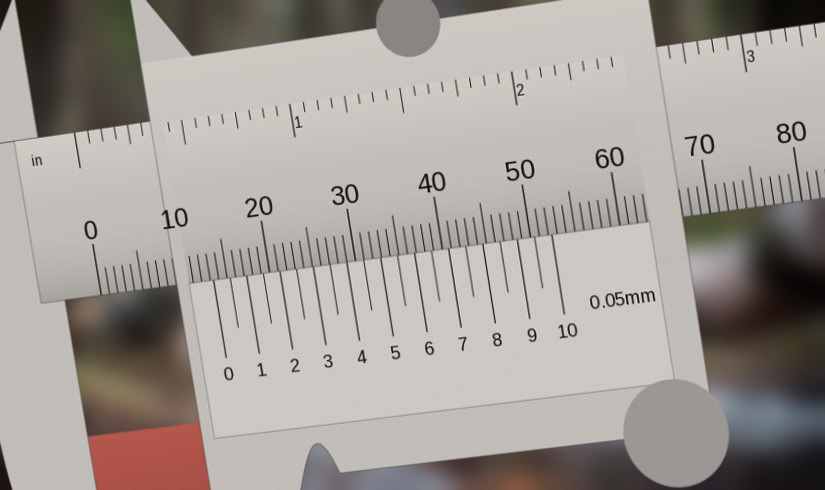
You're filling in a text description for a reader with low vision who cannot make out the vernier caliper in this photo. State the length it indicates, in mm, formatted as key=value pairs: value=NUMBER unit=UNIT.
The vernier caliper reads value=13.4 unit=mm
